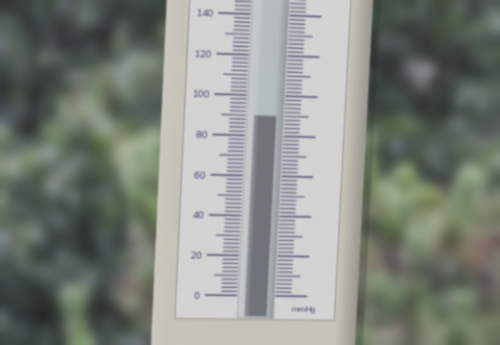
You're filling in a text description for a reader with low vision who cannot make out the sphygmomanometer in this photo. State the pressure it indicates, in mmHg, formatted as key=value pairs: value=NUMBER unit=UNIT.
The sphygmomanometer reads value=90 unit=mmHg
